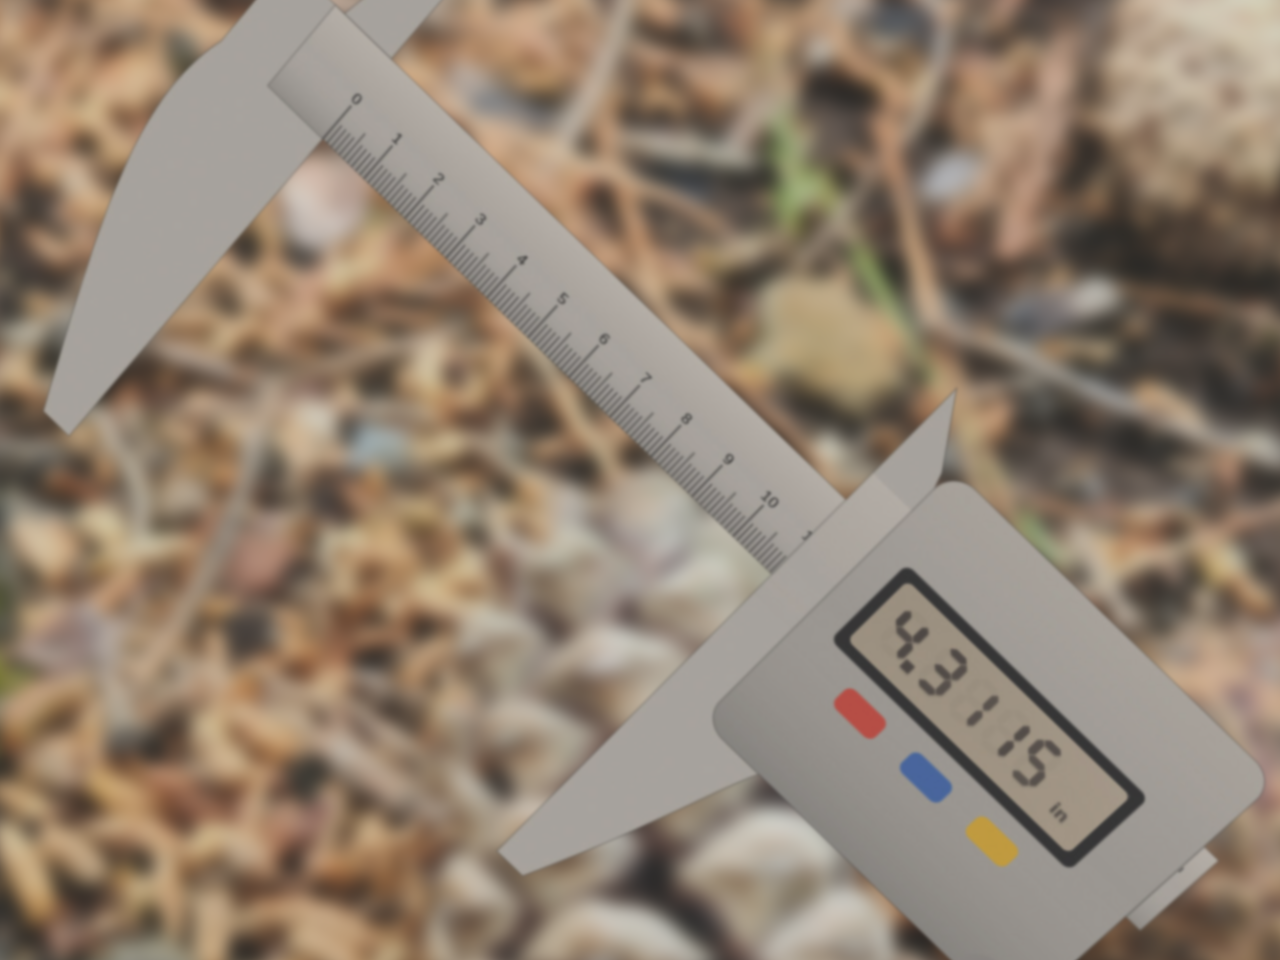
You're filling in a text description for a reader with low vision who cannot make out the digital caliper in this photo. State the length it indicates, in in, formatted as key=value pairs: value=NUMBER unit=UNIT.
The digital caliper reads value=4.3115 unit=in
